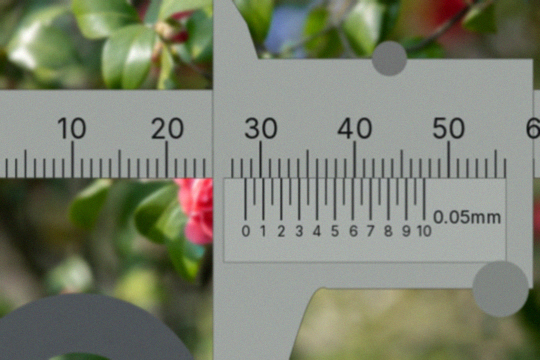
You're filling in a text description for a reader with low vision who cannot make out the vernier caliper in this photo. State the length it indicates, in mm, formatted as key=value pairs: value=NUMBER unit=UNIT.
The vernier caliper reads value=28.4 unit=mm
